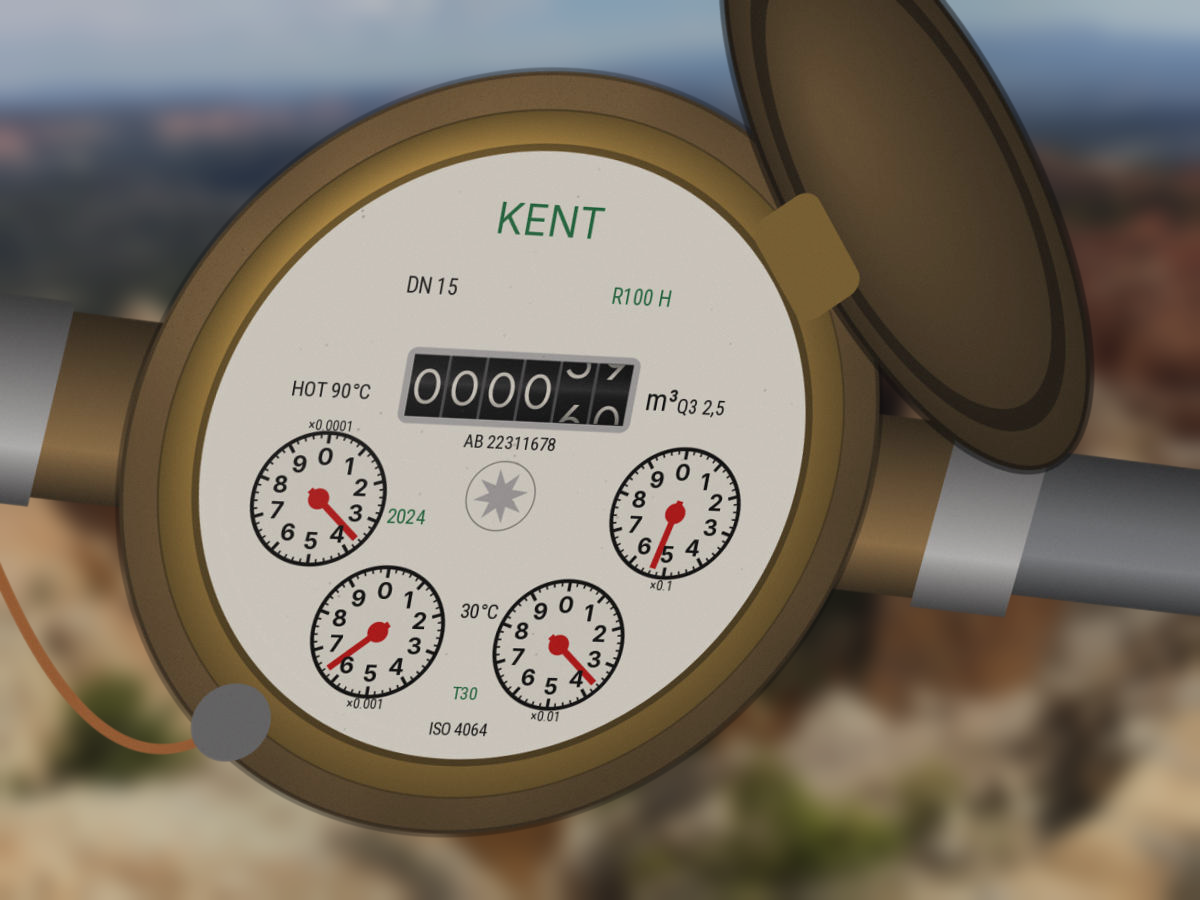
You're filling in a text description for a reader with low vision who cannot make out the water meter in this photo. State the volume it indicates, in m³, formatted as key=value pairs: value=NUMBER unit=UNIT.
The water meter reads value=59.5363 unit=m³
